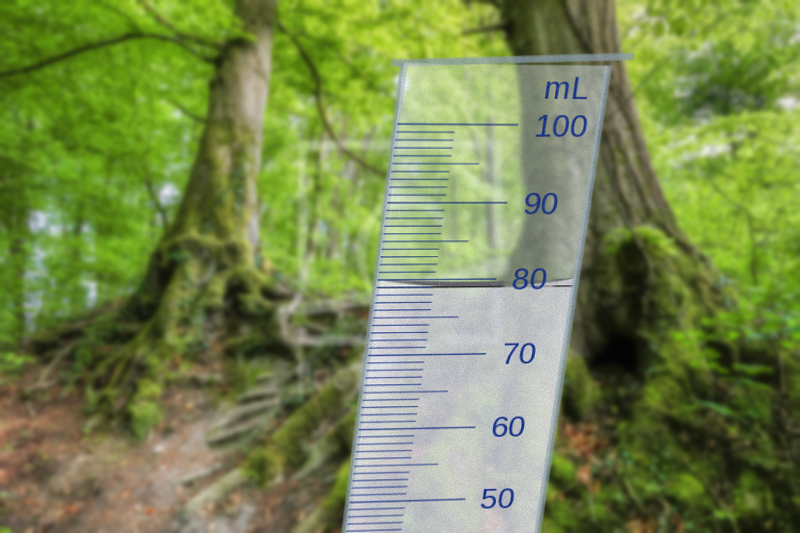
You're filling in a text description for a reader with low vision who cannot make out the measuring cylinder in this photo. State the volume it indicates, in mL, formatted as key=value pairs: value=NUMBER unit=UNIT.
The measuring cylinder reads value=79 unit=mL
